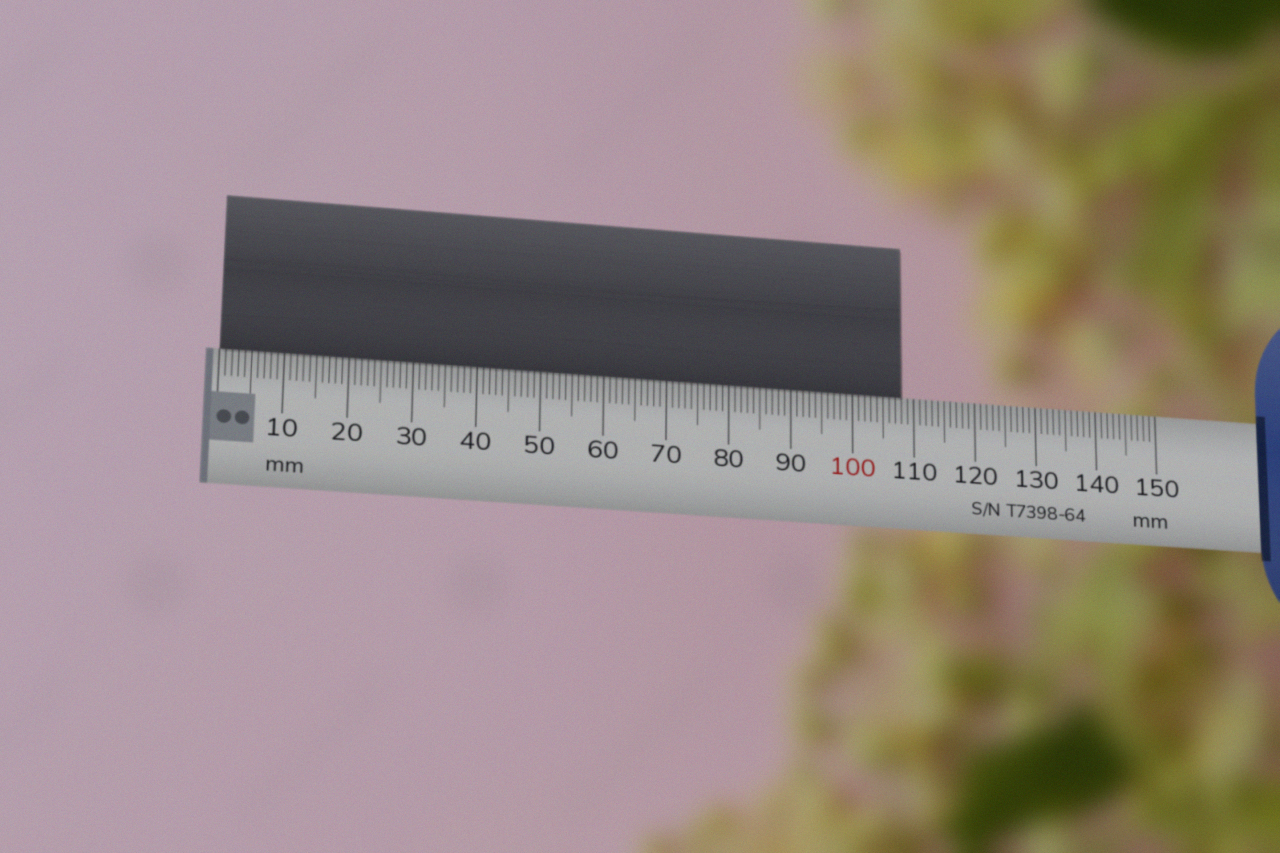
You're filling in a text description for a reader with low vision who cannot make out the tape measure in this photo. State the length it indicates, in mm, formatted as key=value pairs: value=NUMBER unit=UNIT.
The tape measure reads value=108 unit=mm
